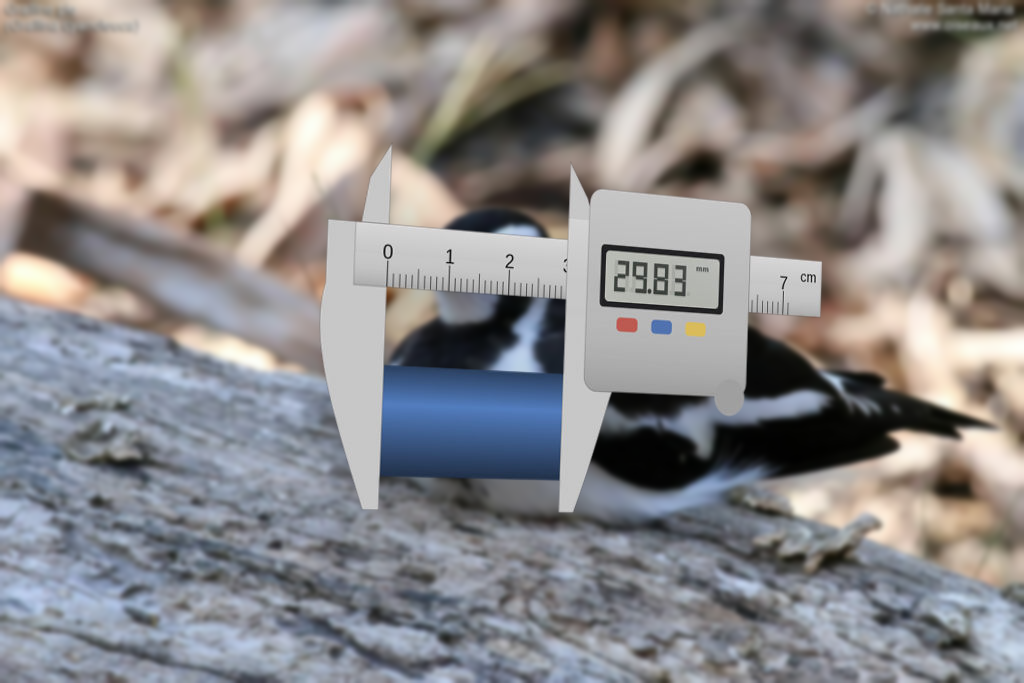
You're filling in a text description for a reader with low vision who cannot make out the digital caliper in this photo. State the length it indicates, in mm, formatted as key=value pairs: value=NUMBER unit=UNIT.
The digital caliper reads value=29.83 unit=mm
